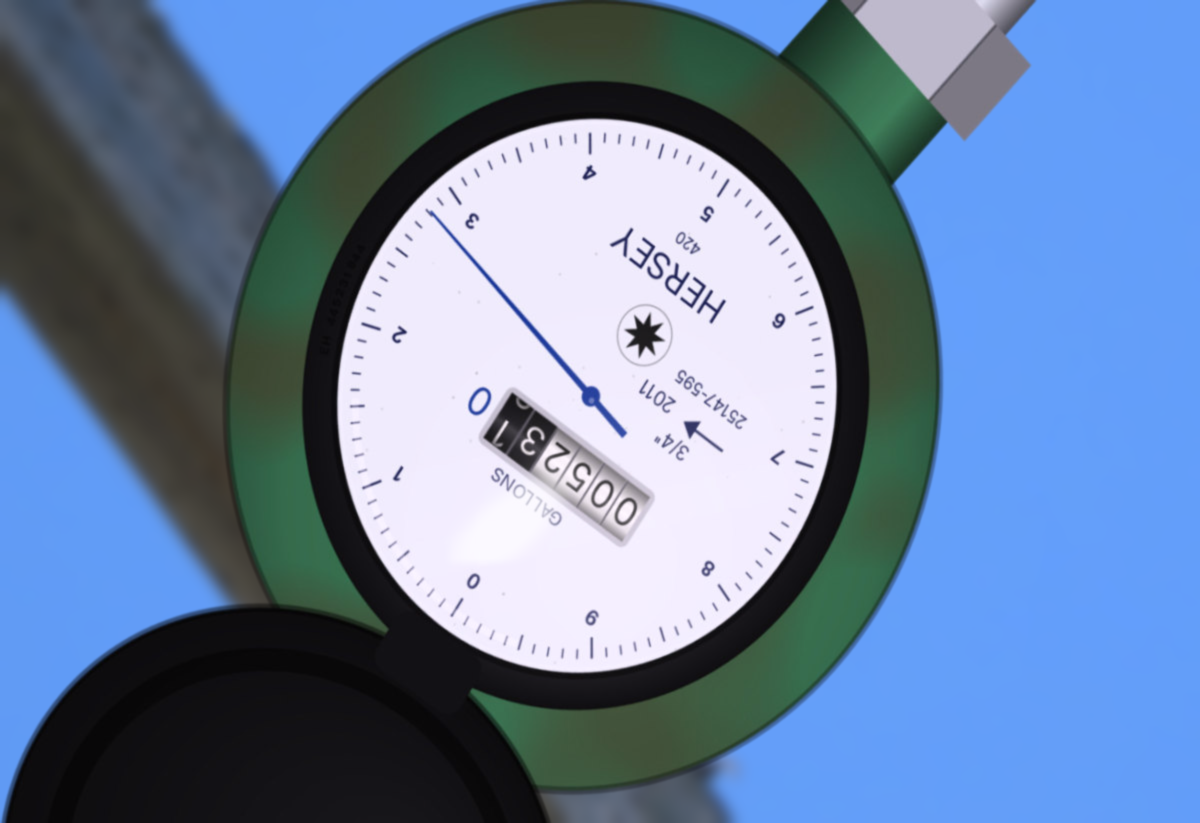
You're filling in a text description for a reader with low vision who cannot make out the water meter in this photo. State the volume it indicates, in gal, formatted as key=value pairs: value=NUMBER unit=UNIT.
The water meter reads value=52312.8 unit=gal
